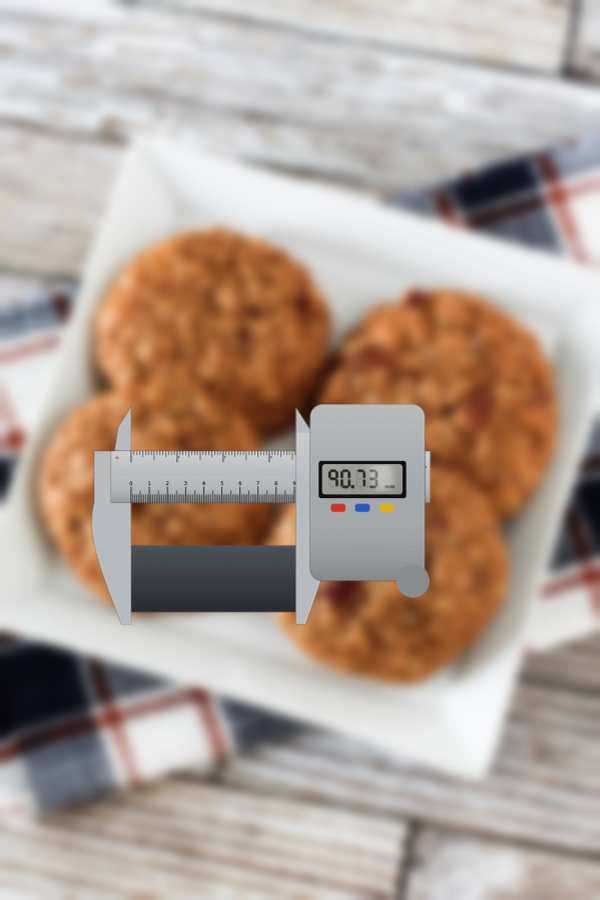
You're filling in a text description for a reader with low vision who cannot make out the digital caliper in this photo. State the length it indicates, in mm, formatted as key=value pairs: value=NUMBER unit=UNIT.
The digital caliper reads value=90.73 unit=mm
